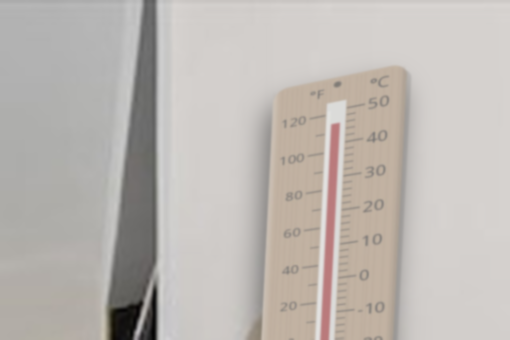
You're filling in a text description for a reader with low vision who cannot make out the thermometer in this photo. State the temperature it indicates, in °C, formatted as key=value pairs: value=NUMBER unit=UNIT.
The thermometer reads value=46 unit=°C
